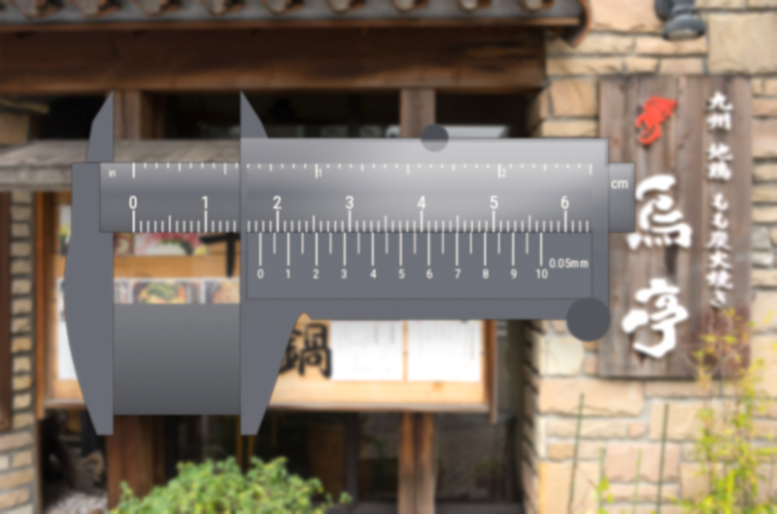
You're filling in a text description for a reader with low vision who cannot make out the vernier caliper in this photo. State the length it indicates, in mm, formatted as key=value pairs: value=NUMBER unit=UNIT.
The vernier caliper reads value=17.6 unit=mm
